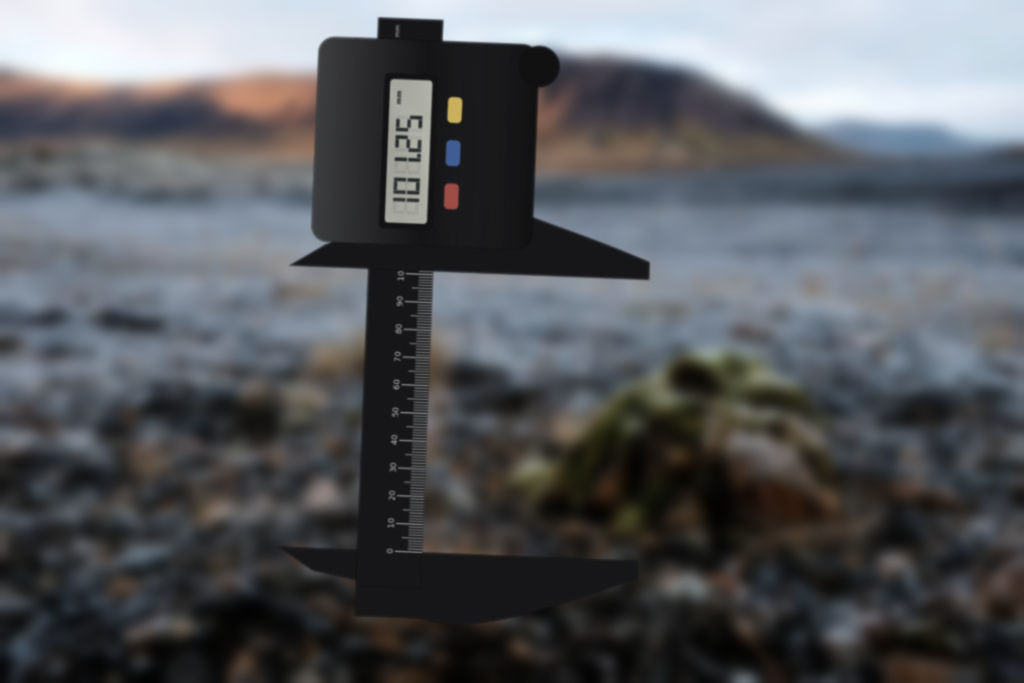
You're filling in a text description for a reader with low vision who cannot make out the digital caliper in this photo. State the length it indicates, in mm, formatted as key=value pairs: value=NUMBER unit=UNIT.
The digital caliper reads value=101.25 unit=mm
